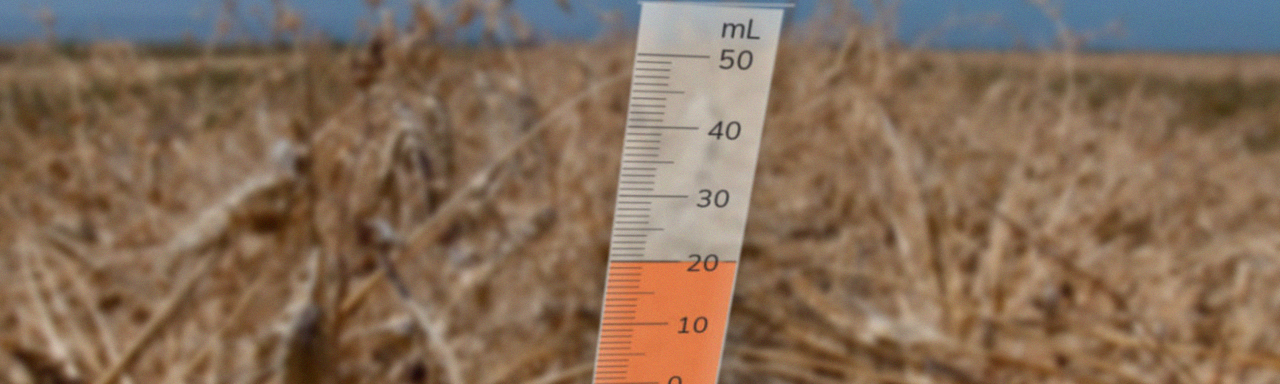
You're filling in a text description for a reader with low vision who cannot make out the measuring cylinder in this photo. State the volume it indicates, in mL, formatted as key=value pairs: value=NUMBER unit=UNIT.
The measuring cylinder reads value=20 unit=mL
